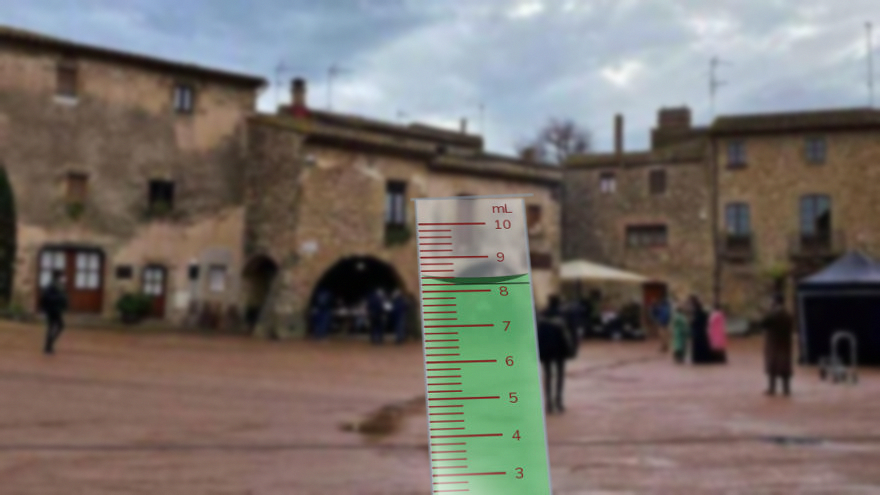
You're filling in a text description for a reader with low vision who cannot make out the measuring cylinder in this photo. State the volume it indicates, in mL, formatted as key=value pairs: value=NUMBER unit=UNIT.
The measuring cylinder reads value=8.2 unit=mL
